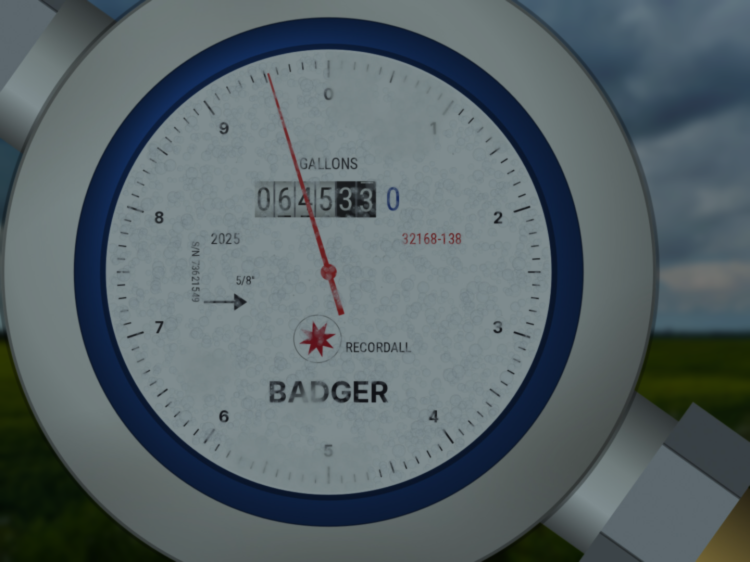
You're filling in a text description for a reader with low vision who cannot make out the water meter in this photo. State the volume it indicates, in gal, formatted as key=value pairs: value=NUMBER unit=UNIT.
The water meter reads value=645329.5 unit=gal
